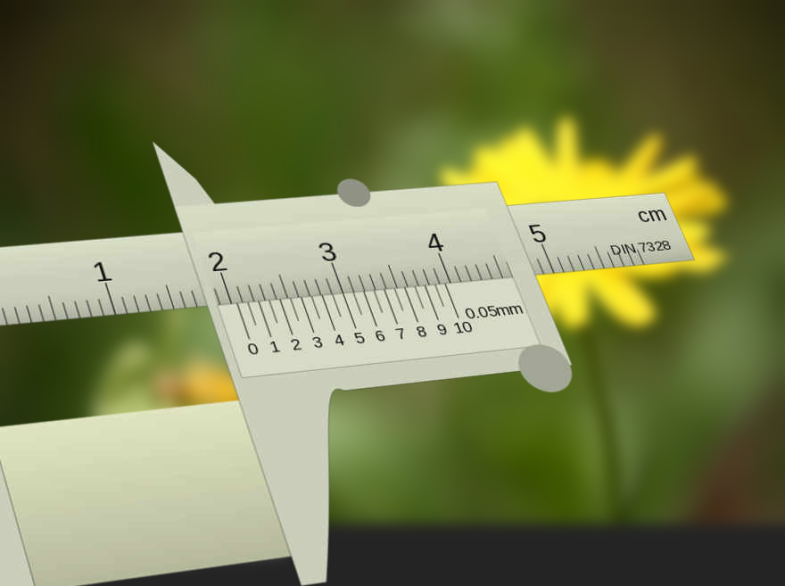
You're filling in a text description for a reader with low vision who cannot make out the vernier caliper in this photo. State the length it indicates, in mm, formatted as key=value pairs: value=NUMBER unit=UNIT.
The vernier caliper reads value=20.5 unit=mm
